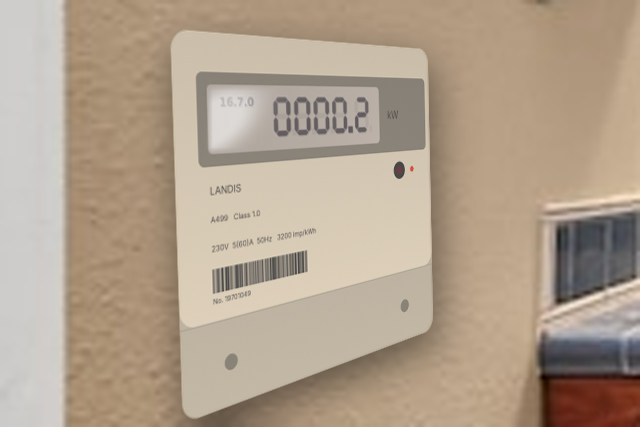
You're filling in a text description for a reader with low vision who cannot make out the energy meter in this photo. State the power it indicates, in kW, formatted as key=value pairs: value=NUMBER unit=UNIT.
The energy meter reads value=0.2 unit=kW
